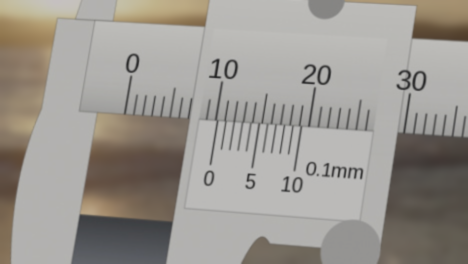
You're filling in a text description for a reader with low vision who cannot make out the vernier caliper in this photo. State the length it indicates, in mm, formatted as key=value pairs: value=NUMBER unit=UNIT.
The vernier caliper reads value=10.2 unit=mm
